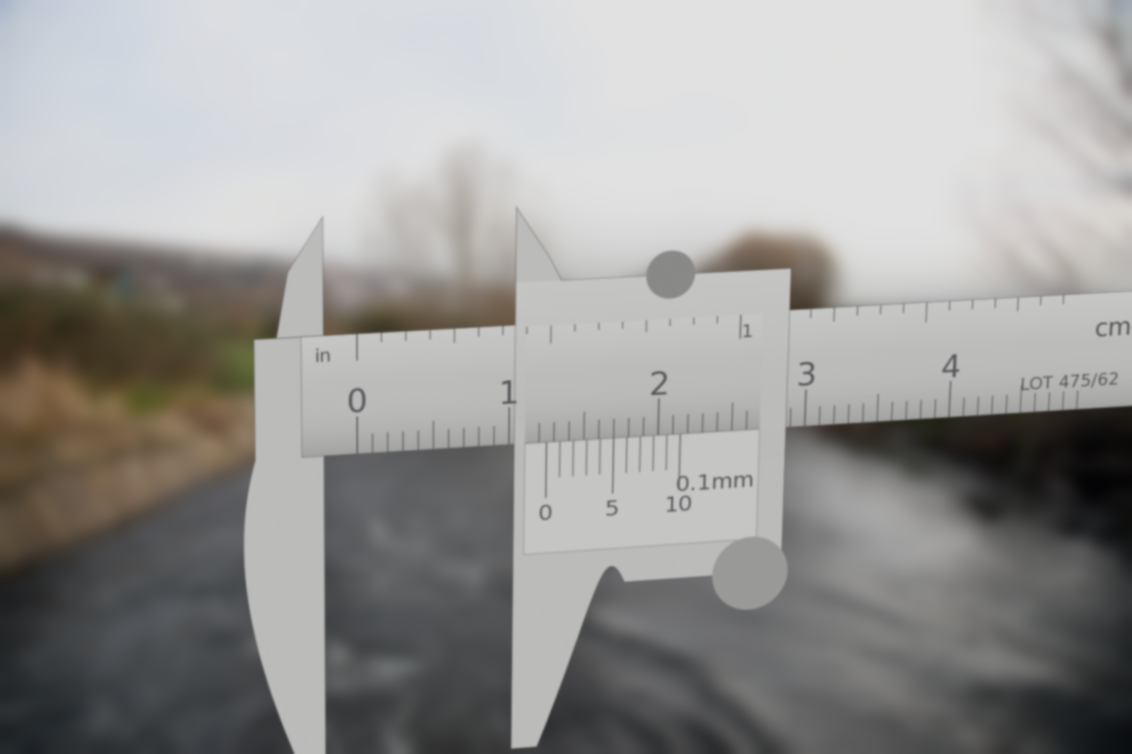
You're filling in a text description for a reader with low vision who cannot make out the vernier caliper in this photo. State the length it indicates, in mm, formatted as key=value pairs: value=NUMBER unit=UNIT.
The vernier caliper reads value=12.5 unit=mm
